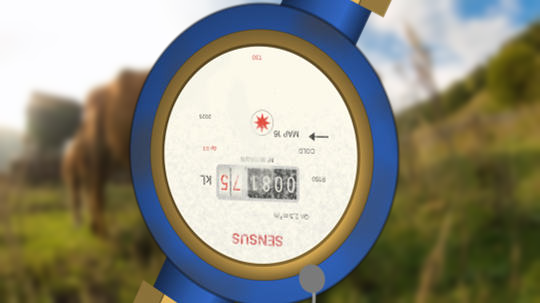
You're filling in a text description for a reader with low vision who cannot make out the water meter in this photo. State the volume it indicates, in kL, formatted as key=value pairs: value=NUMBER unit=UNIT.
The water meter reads value=81.75 unit=kL
